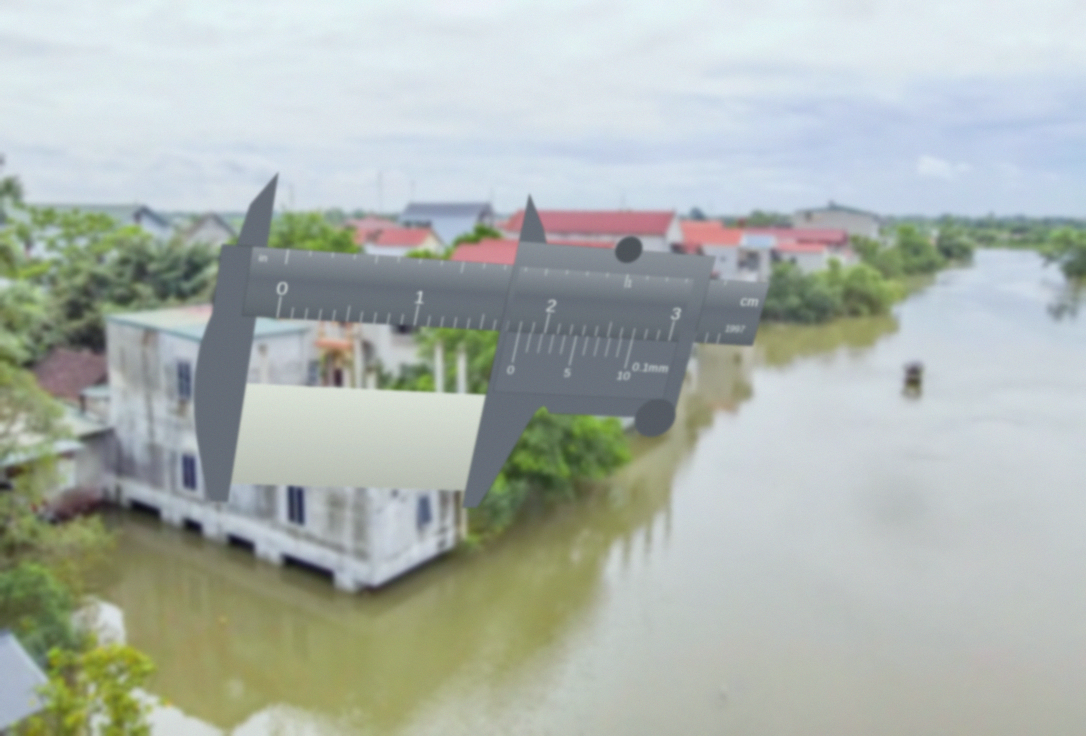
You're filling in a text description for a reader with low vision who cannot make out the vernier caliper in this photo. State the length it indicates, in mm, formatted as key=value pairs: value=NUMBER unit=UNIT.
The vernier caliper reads value=18.0 unit=mm
